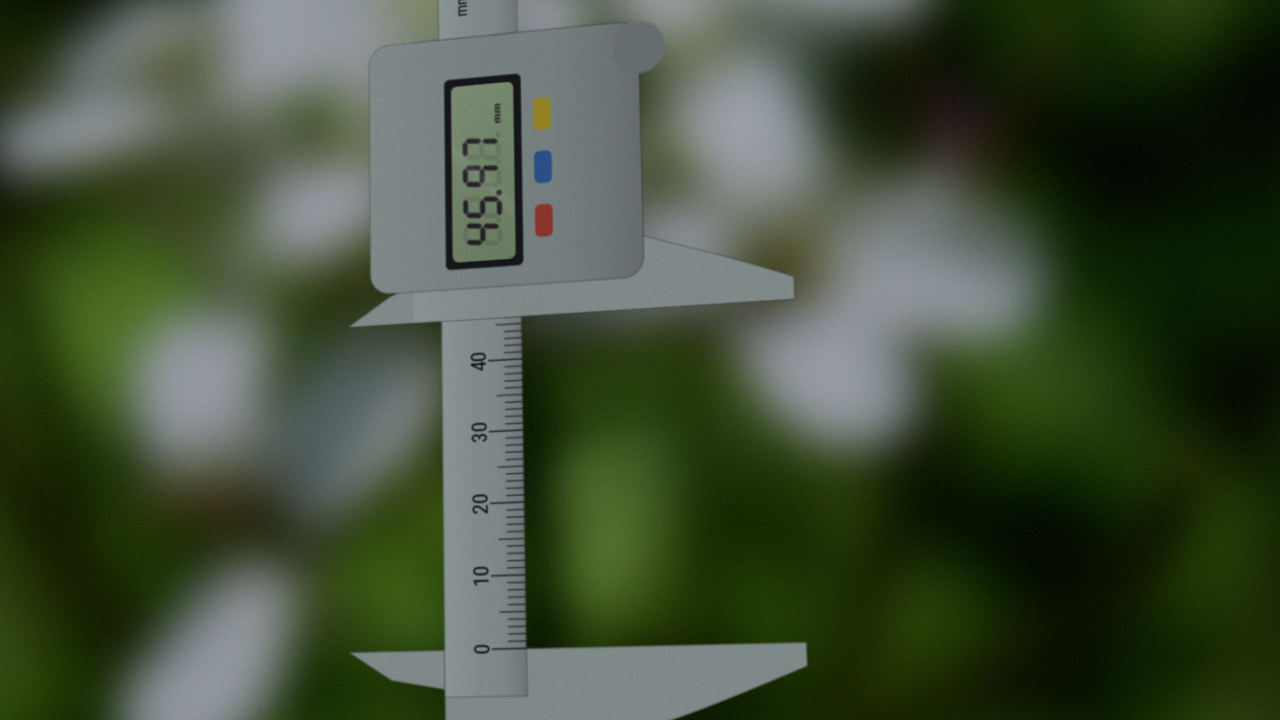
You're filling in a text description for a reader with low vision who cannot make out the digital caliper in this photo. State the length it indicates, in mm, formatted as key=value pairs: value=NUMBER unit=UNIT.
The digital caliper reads value=45.97 unit=mm
